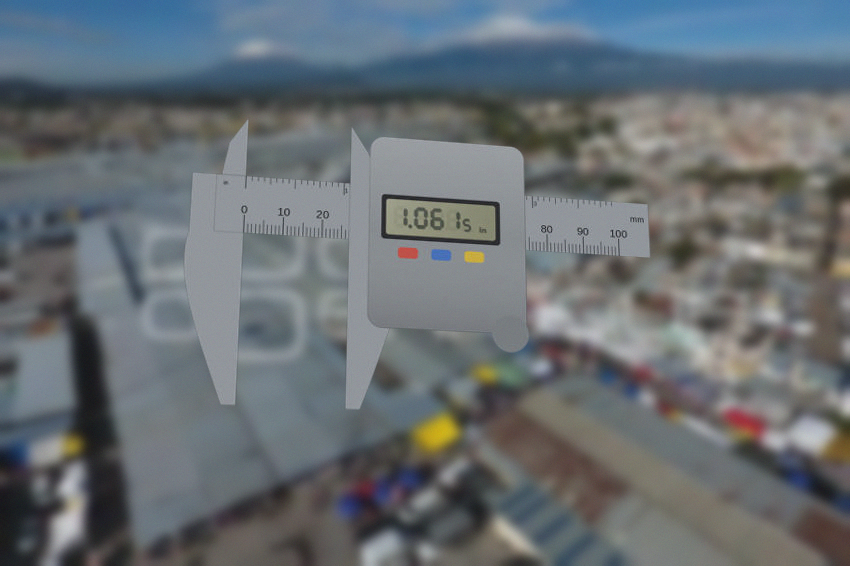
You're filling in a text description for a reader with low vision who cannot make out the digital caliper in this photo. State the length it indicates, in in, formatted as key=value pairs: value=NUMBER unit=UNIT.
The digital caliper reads value=1.0615 unit=in
